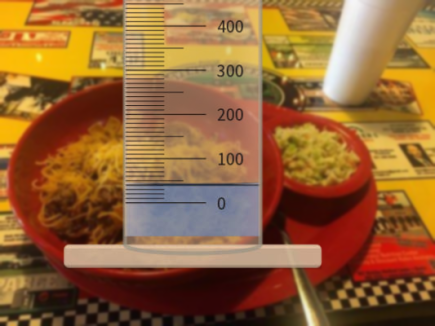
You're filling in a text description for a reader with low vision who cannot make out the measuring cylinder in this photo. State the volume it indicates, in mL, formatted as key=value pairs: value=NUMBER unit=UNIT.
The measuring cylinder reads value=40 unit=mL
